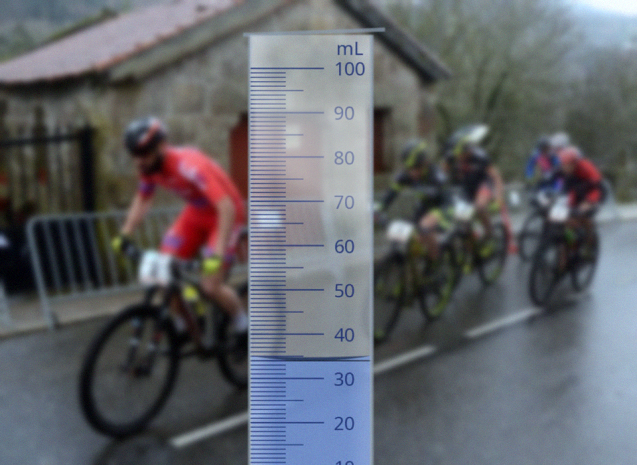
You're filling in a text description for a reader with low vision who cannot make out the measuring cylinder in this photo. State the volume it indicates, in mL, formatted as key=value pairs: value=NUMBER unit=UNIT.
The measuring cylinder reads value=34 unit=mL
